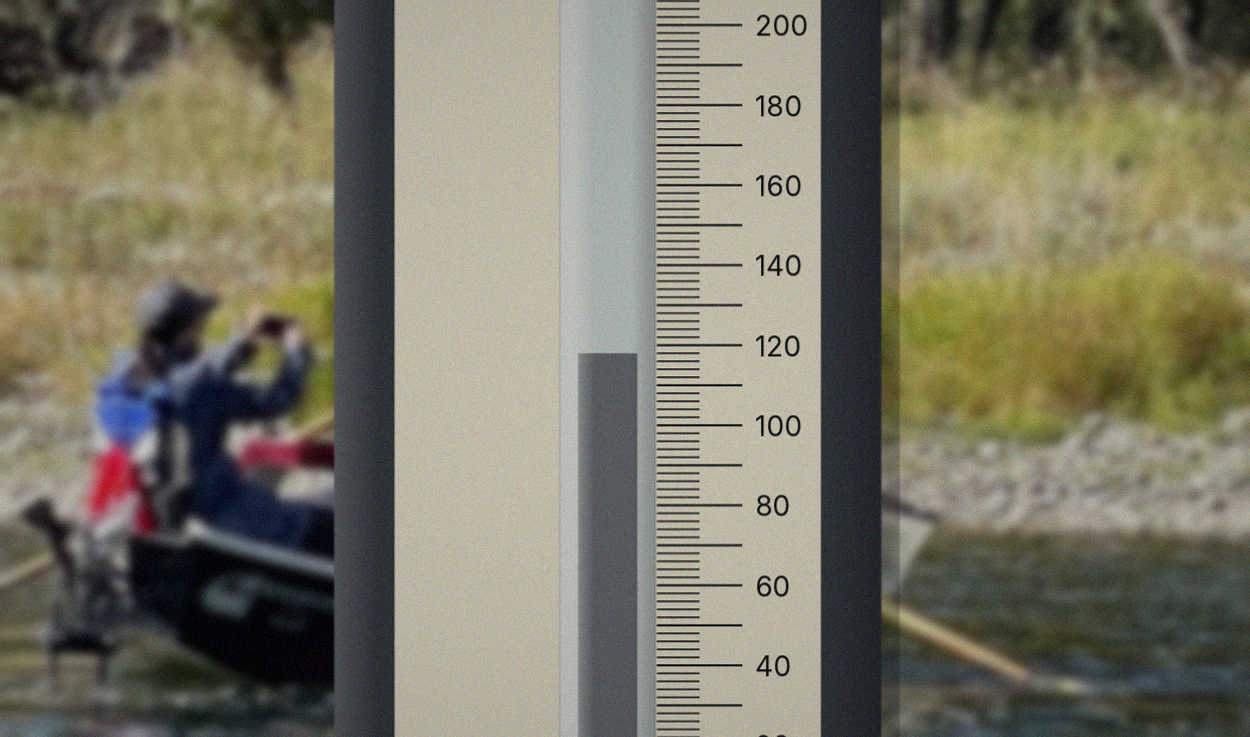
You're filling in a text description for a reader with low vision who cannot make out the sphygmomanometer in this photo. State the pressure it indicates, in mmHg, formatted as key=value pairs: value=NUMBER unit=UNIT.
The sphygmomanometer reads value=118 unit=mmHg
